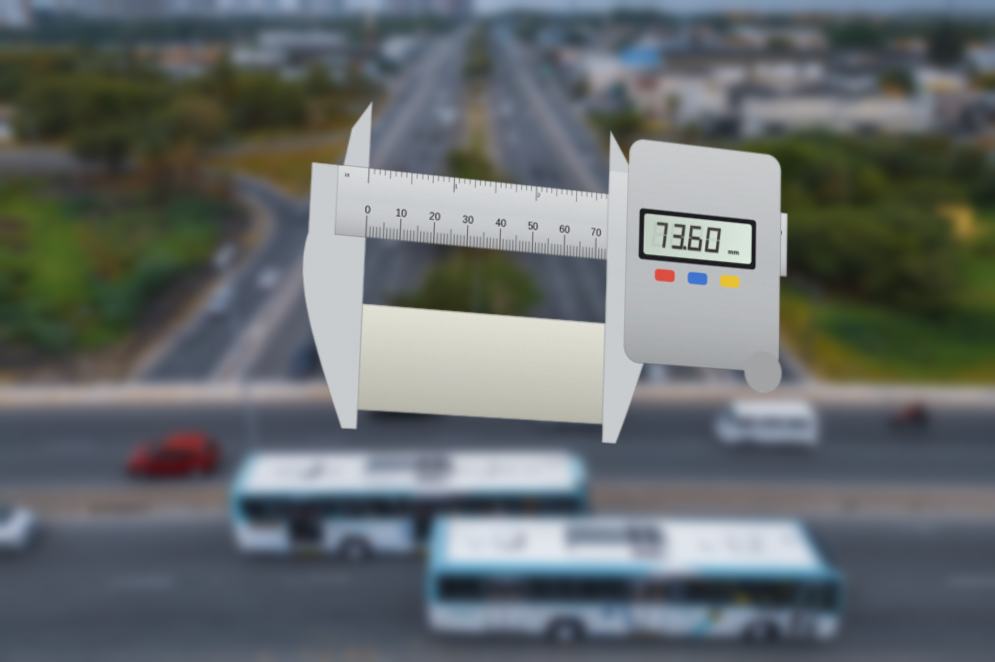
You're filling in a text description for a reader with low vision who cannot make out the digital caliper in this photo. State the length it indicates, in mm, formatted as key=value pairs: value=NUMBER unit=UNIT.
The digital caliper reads value=73.60 unit=mm
